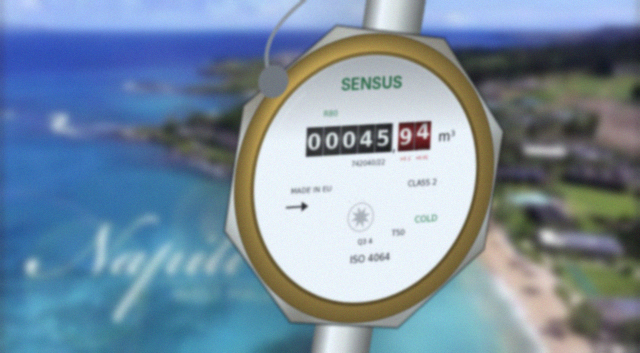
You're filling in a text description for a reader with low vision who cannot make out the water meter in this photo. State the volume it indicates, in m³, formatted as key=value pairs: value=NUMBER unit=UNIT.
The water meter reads value=45.94 unit=m³
